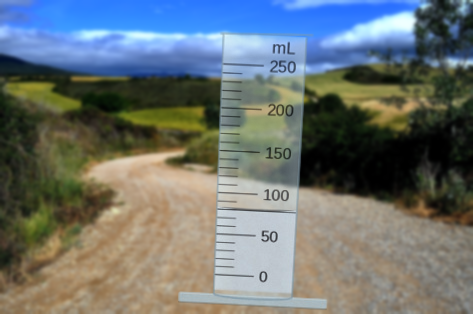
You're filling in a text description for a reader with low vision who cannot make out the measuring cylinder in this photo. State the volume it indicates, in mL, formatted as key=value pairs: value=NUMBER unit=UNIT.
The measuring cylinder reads value=80 unit=mL
